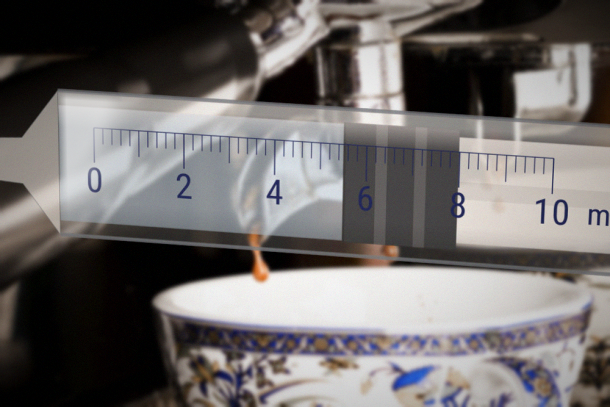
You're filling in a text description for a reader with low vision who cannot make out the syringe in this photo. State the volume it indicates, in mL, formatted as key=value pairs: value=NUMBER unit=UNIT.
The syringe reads value=5.5 unit=mL
